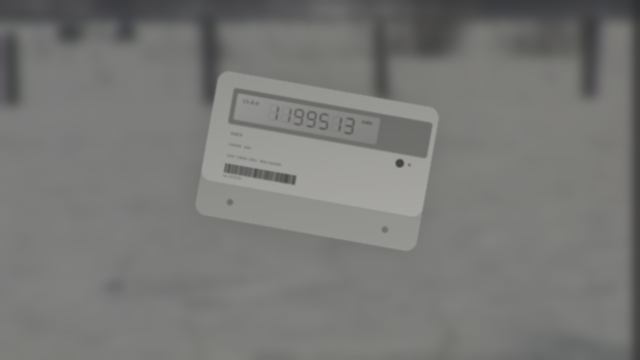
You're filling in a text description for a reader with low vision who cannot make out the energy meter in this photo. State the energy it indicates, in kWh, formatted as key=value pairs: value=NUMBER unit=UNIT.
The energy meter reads value=1199513 unit=kWh
